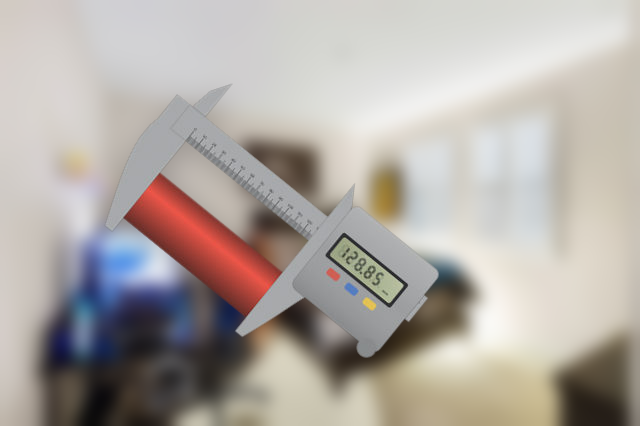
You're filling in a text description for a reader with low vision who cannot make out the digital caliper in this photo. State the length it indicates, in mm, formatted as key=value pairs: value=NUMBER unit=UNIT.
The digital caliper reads value=128.85 unit=mm
